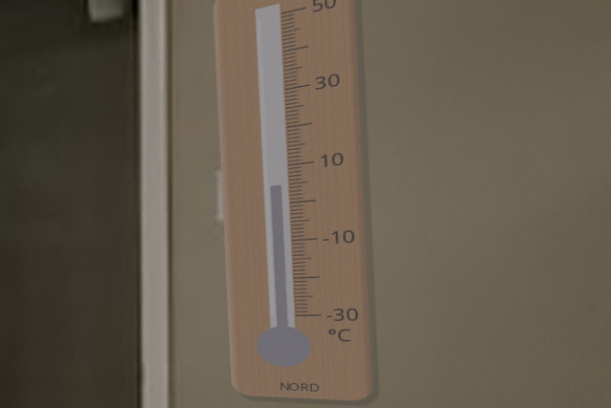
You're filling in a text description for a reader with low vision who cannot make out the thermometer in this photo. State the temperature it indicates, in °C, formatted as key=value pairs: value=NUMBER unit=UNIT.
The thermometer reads value=5 unit=°C
